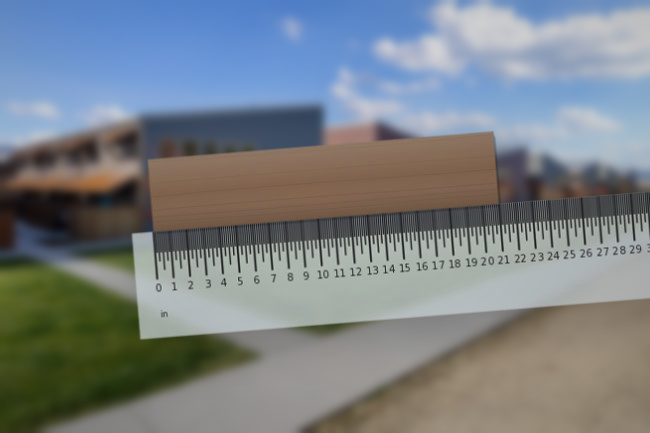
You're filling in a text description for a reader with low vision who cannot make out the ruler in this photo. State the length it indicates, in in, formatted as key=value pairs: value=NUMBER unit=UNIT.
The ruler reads value=21 unit=in
